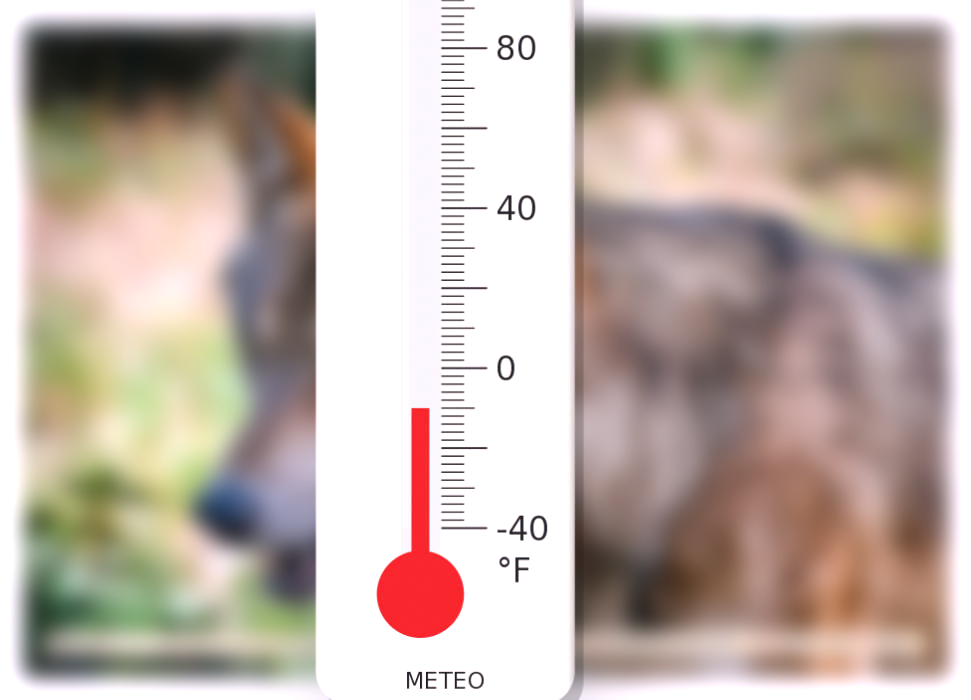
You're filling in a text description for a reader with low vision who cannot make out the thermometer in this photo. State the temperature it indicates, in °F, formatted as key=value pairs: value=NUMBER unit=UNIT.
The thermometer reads value=-10 unit=°F
